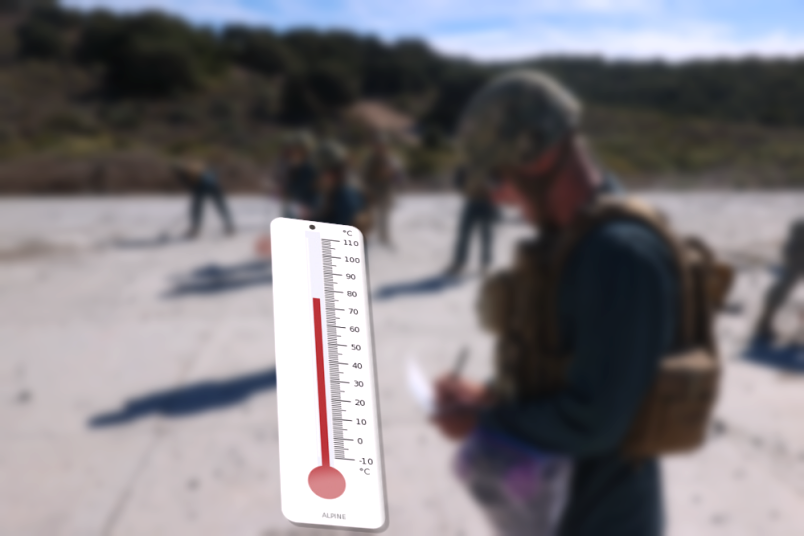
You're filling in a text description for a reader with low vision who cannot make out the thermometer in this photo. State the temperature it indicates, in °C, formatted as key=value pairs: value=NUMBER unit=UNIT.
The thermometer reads value=75 unit=°C
